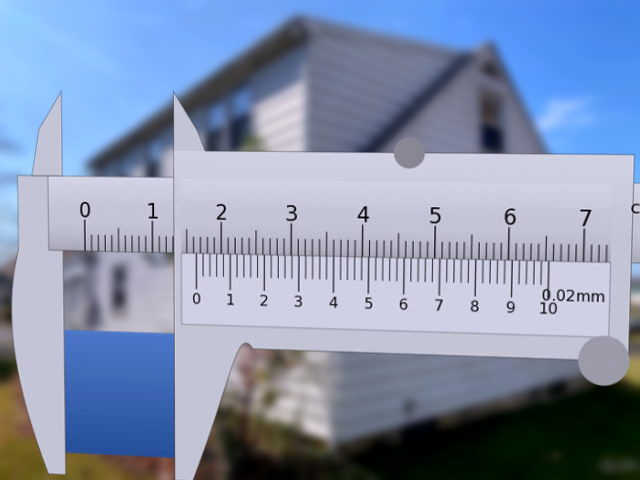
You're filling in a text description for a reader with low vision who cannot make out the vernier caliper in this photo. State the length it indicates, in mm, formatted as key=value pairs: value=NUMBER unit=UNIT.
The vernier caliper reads value=16.4 unit=mm
